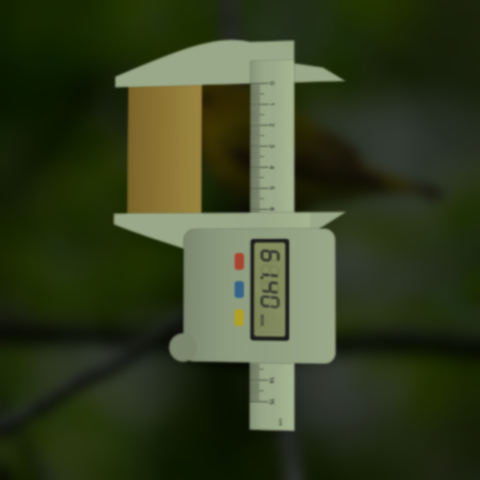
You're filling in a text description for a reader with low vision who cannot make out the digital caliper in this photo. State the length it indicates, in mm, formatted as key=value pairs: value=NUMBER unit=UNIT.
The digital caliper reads value=61.40 unit=mm
